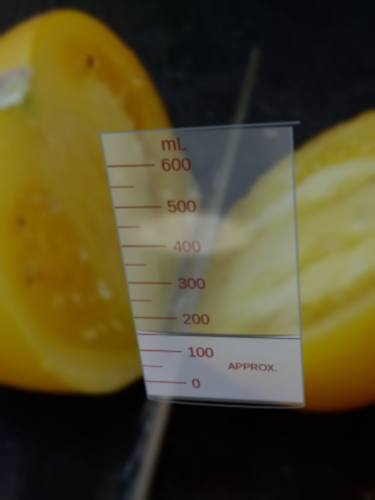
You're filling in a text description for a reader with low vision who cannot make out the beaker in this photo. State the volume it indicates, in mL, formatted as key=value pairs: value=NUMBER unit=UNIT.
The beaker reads value=150 unit=mL
